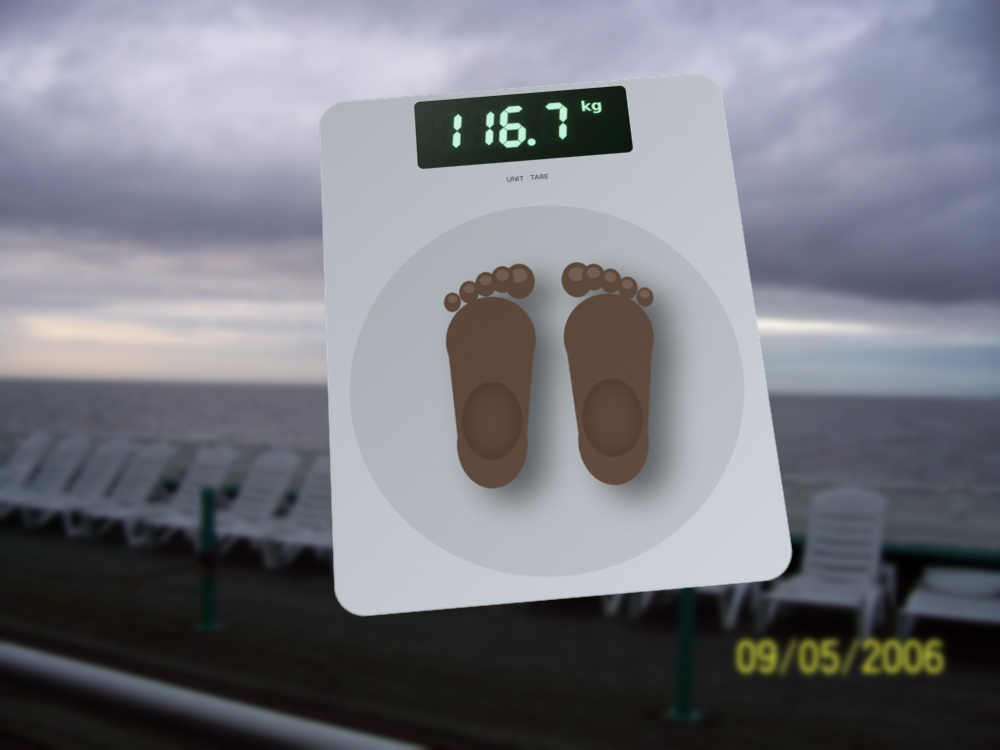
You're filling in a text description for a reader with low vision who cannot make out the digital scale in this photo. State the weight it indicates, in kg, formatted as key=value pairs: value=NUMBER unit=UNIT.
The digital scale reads value=116.7 unit=kg
